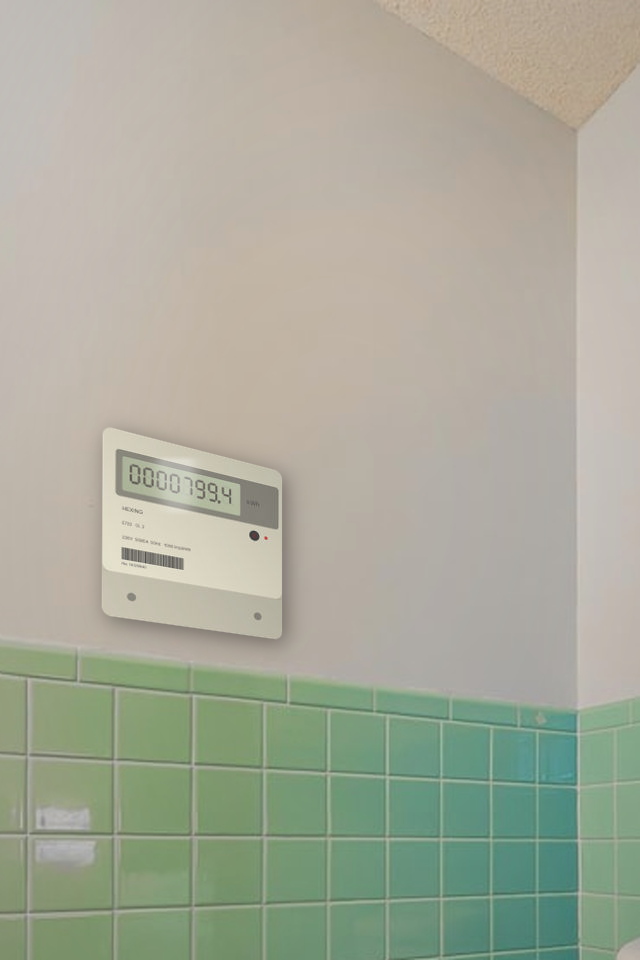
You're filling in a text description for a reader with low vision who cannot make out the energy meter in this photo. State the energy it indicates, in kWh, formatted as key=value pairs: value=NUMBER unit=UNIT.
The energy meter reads value=799.4 unit=kWh
